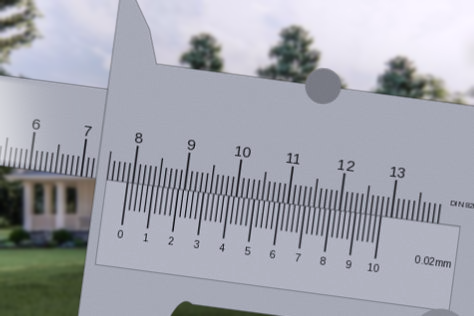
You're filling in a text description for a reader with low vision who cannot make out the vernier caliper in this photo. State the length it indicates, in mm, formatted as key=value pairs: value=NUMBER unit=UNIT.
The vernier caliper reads value=79.0 unit=mm
